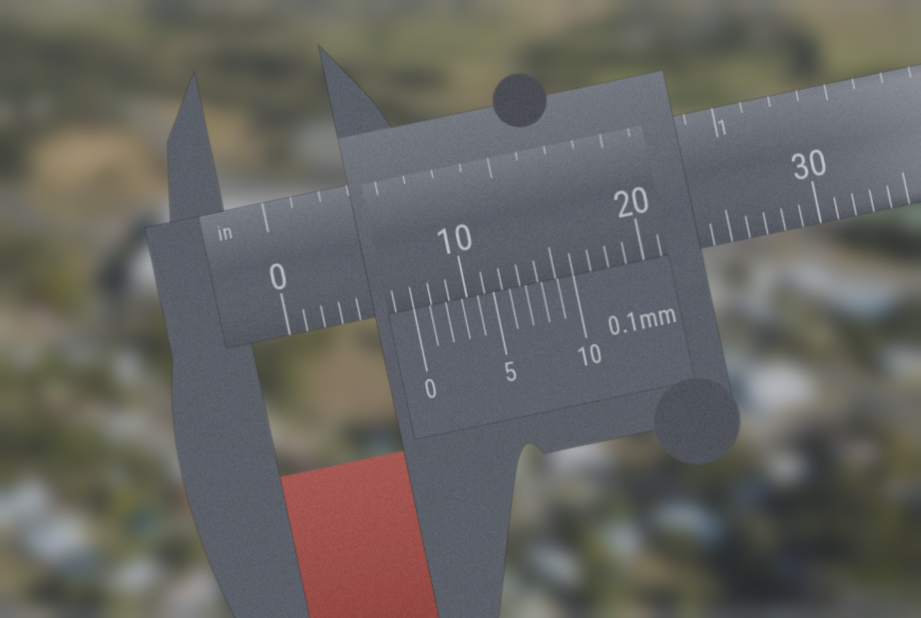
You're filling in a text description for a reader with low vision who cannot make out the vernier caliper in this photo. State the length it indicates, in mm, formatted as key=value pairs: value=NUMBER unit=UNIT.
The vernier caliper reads value=7.0 unit=mm
